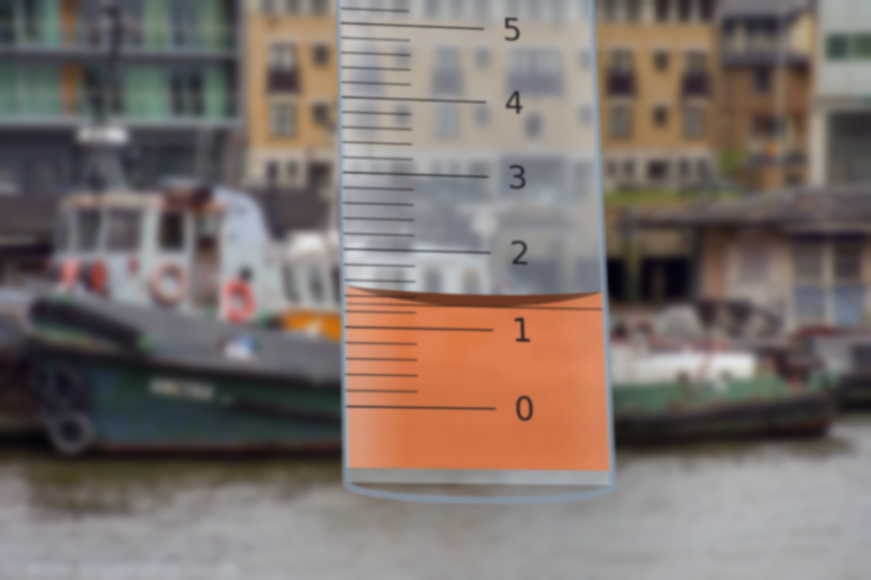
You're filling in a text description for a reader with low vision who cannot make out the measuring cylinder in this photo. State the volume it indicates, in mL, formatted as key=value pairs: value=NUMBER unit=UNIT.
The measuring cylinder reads value=1.3 unit=mL
